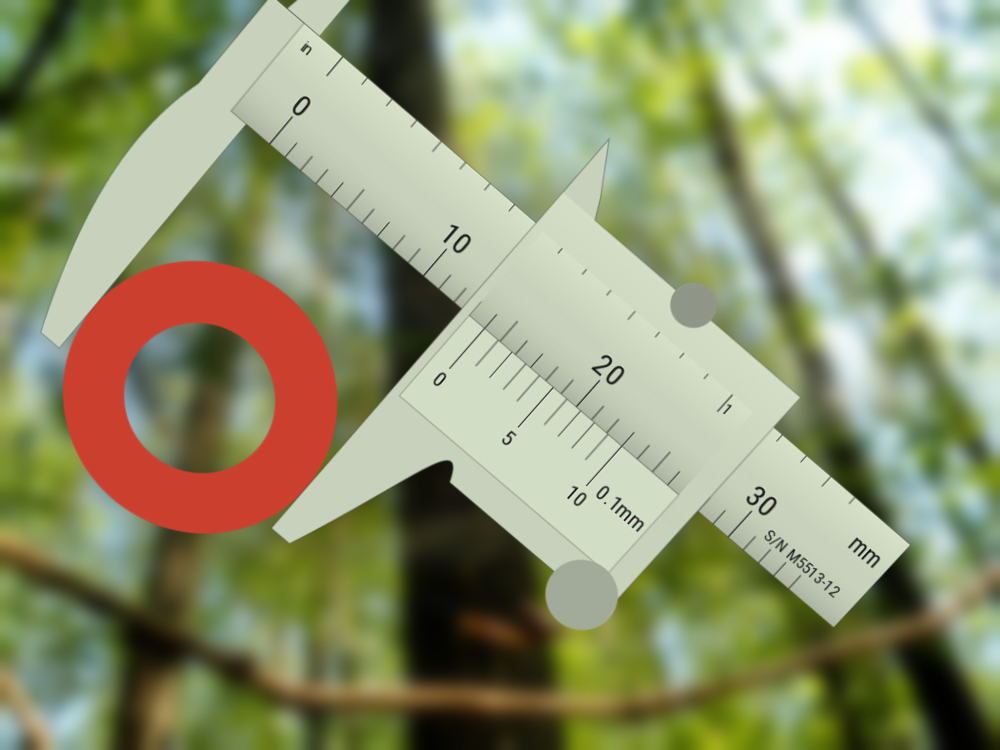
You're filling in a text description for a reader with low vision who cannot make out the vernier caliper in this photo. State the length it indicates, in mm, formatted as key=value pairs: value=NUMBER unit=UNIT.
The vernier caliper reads value=14.0 unit=mm
